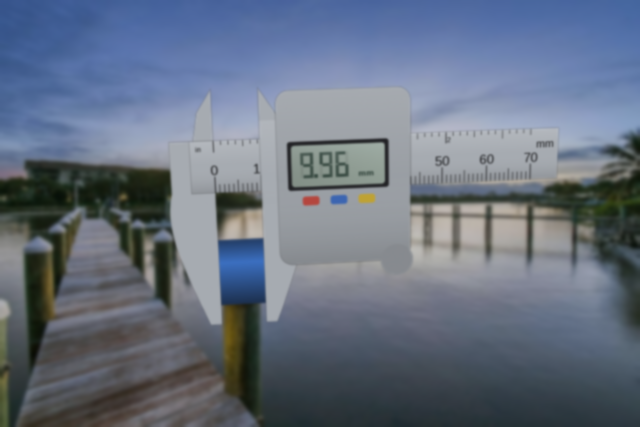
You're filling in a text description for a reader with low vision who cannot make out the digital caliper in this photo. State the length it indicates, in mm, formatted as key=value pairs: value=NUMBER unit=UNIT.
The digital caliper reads value=9.96 unit=mm
